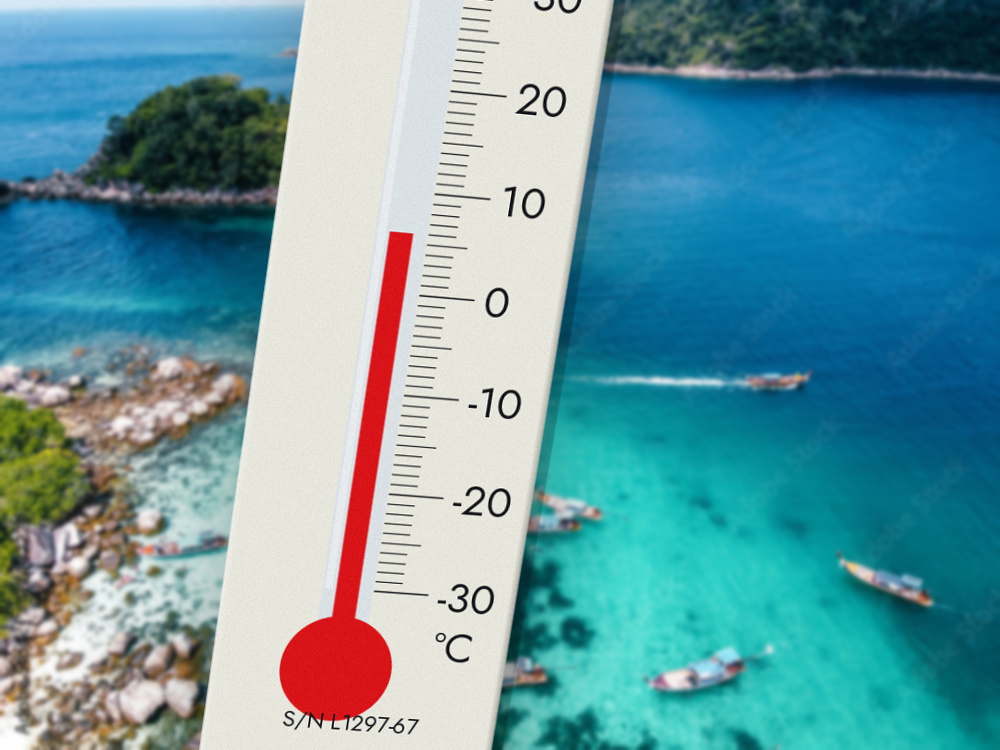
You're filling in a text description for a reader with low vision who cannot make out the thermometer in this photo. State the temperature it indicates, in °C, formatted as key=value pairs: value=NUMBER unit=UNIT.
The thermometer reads value=6 unit=°C
